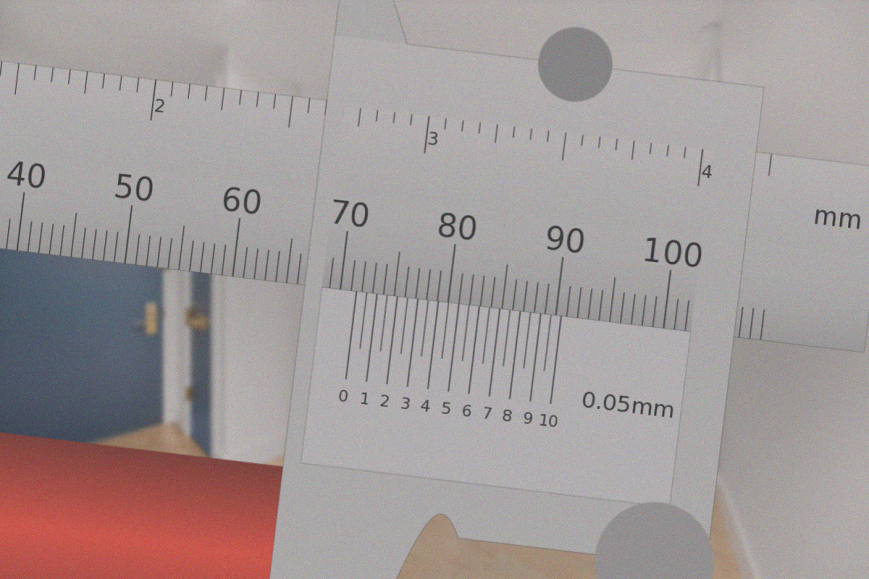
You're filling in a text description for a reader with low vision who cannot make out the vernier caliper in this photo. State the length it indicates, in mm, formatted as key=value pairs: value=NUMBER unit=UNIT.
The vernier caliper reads value=71.5 unit=mm
